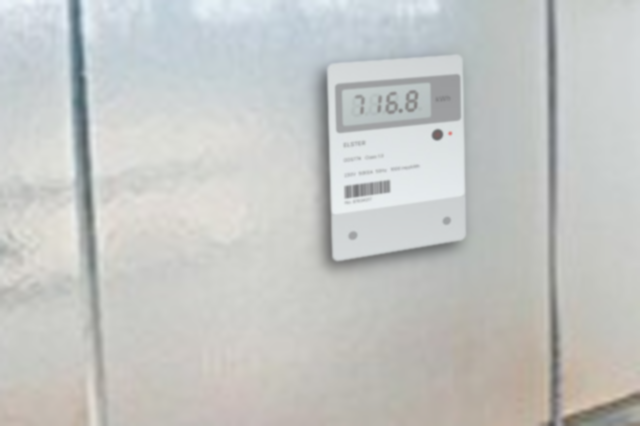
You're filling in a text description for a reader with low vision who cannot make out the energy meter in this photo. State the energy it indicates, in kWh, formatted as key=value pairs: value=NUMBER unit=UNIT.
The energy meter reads value=716.8 unit=kWh
